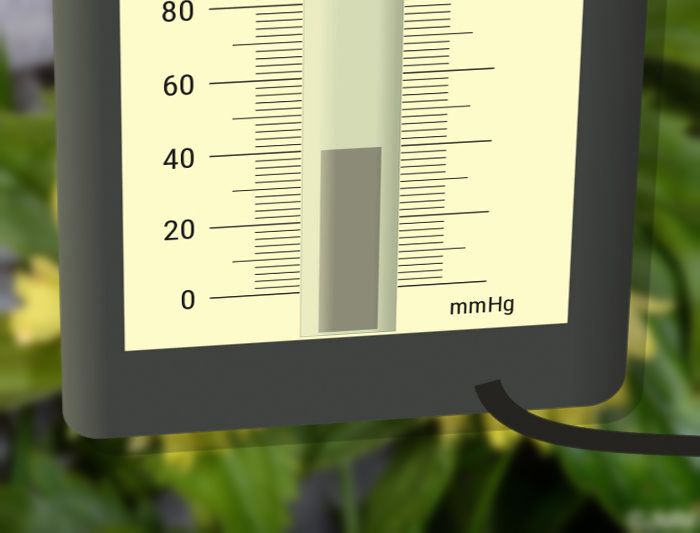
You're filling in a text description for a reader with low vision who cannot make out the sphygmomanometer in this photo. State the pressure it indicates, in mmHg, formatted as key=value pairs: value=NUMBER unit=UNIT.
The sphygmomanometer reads value=40 unit=mmHg
